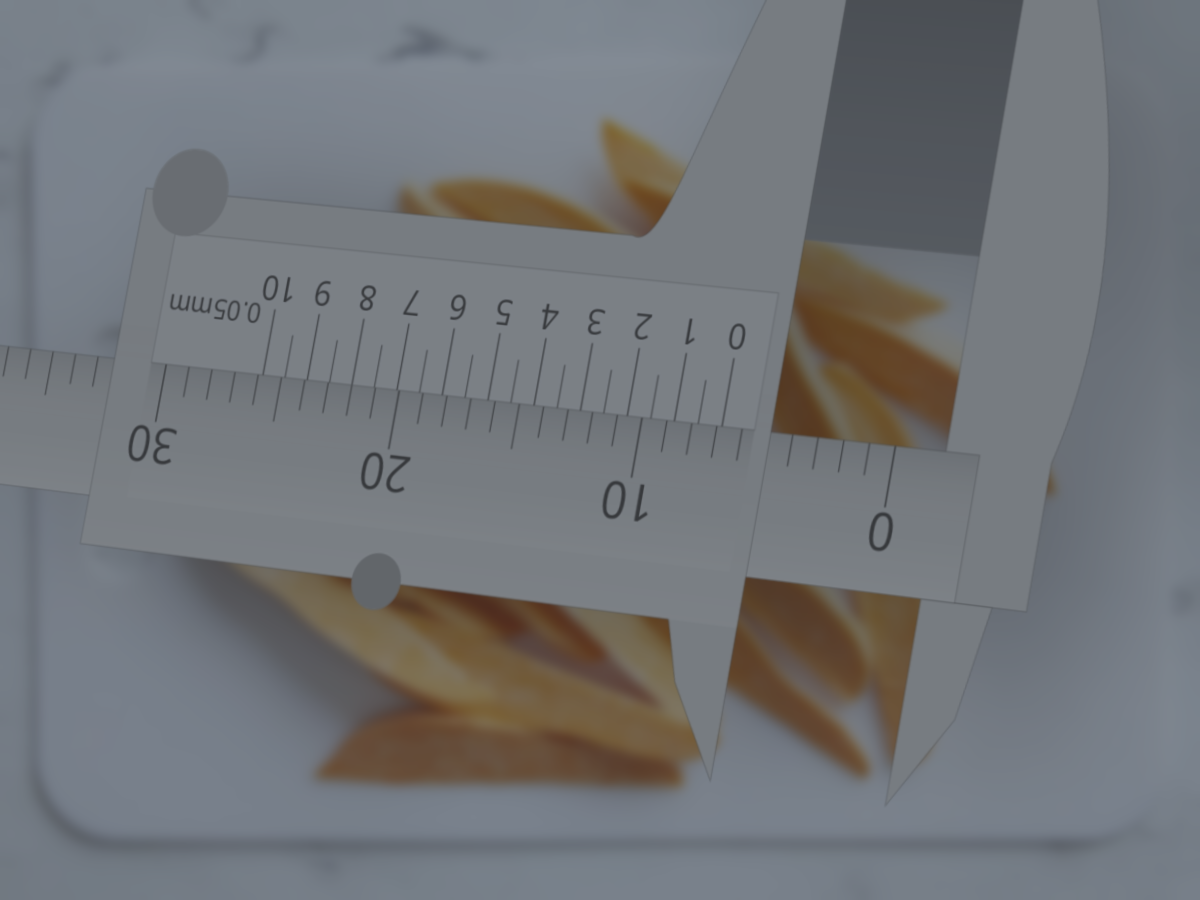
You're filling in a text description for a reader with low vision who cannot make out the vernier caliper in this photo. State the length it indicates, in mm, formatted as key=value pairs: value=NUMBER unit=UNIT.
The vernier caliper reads value=6.8 unit=mm
